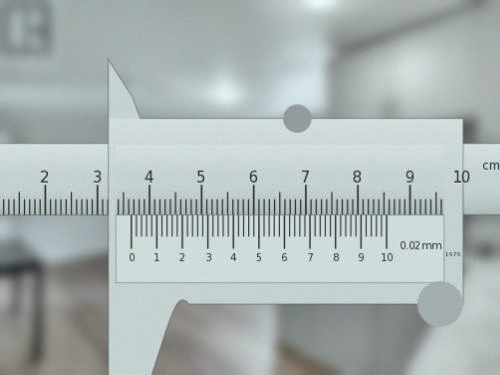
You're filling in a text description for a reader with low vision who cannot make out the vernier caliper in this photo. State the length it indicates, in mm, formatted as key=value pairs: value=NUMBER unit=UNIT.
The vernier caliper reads value=36.5 unit=mm
